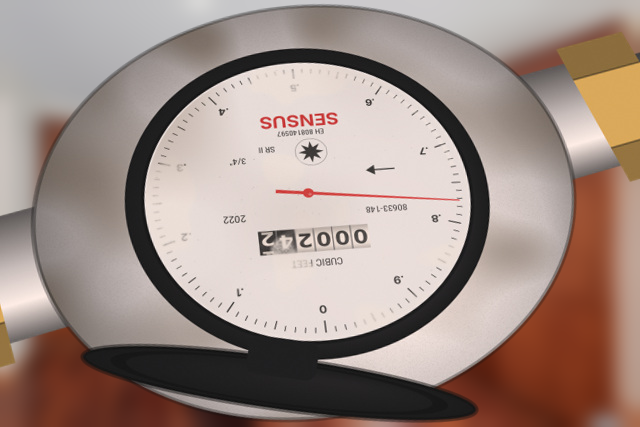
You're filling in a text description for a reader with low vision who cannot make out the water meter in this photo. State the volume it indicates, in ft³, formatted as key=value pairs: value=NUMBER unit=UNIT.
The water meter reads value=241.77 unit=ft³
